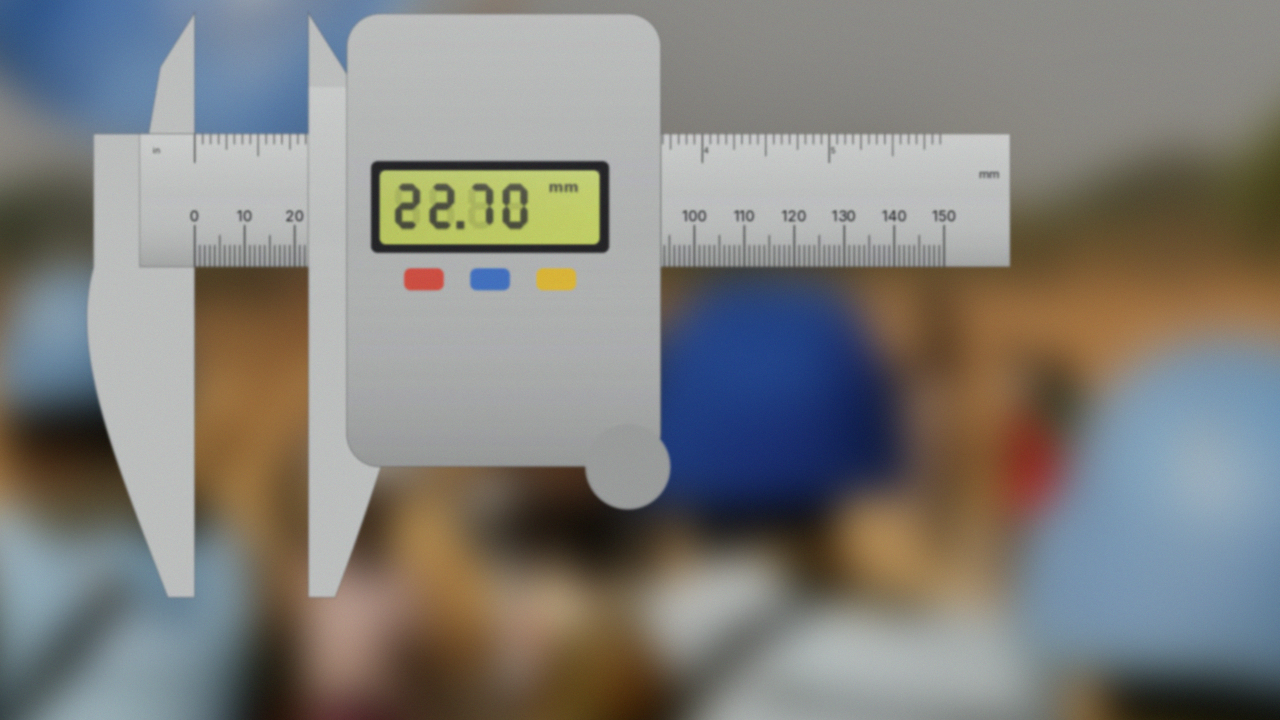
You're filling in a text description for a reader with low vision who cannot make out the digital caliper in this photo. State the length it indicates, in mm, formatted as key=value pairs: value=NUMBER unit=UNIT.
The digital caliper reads value=22.70 unit=mm
